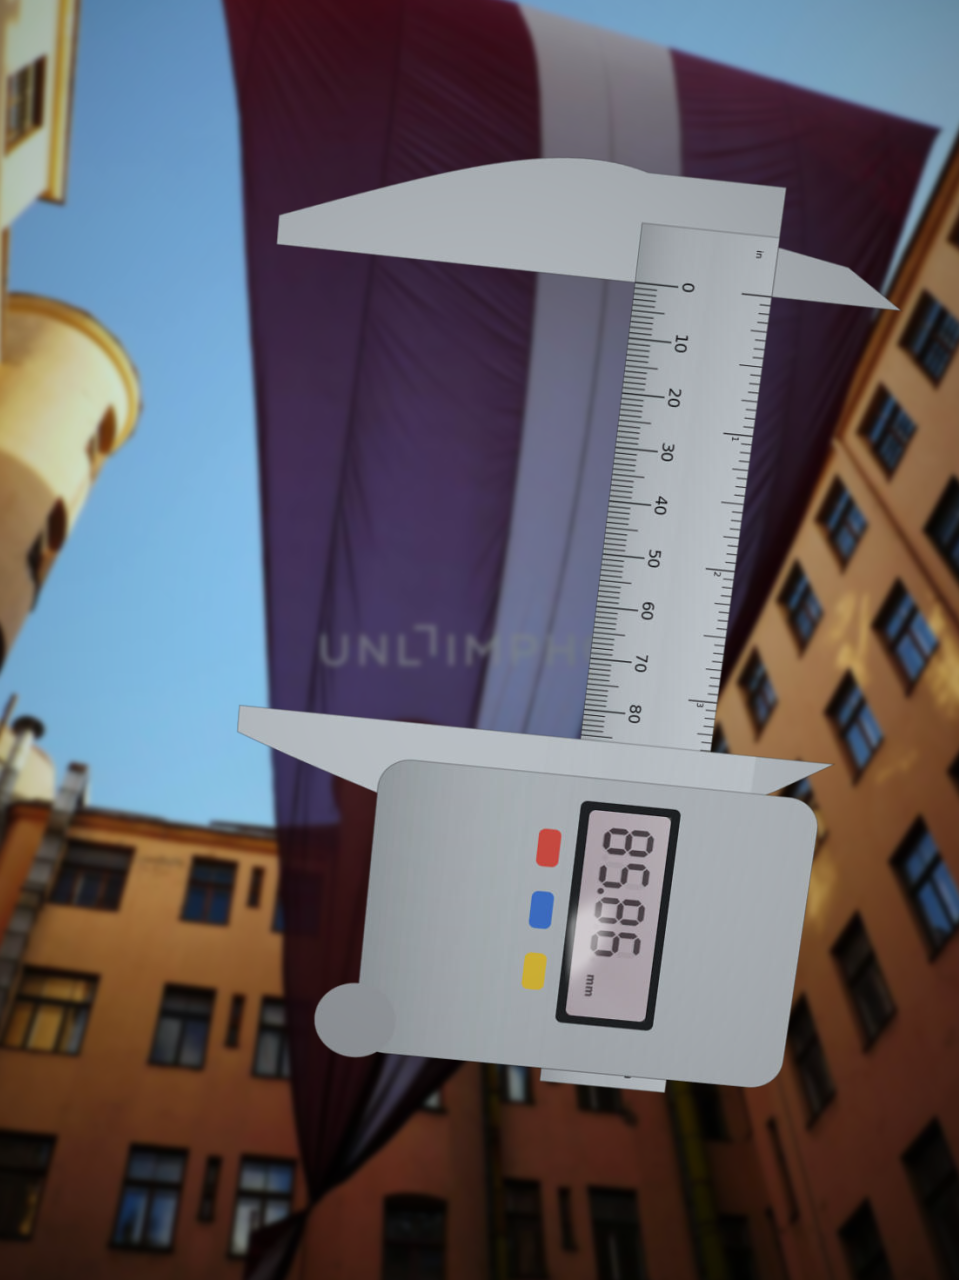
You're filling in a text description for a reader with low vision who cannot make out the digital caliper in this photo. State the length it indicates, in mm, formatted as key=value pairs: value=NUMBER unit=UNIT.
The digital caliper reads value=85.86 unit=mm
